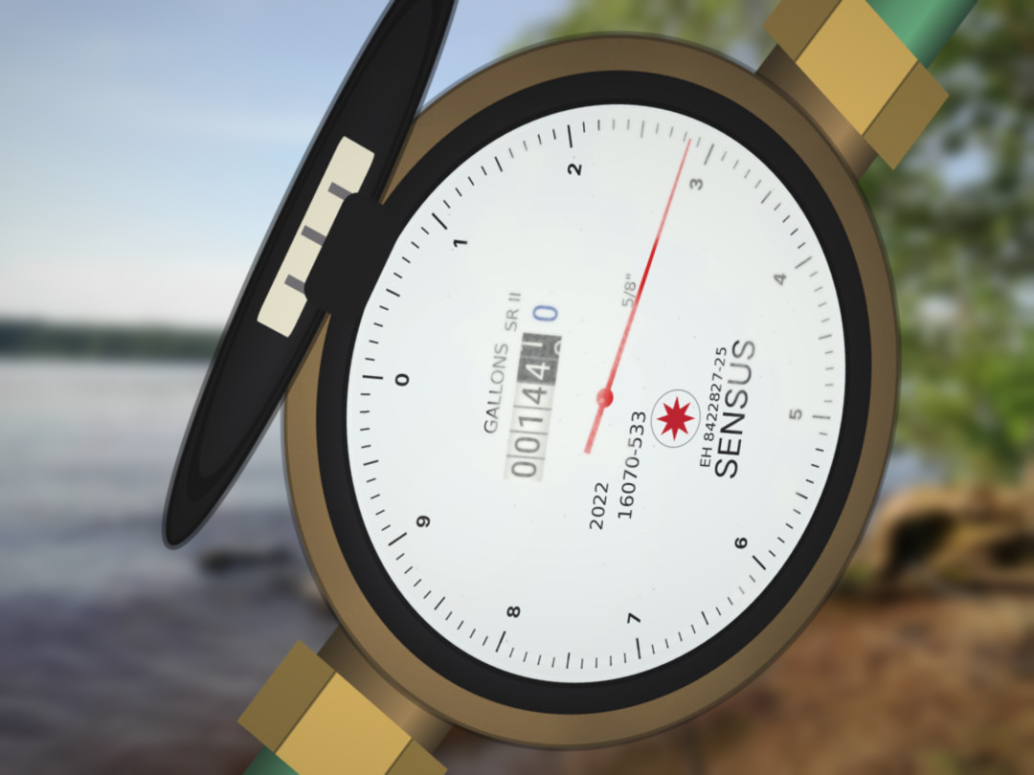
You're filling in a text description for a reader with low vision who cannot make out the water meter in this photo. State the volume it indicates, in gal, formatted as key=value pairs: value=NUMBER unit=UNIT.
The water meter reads value=14412.8 unit=gal
